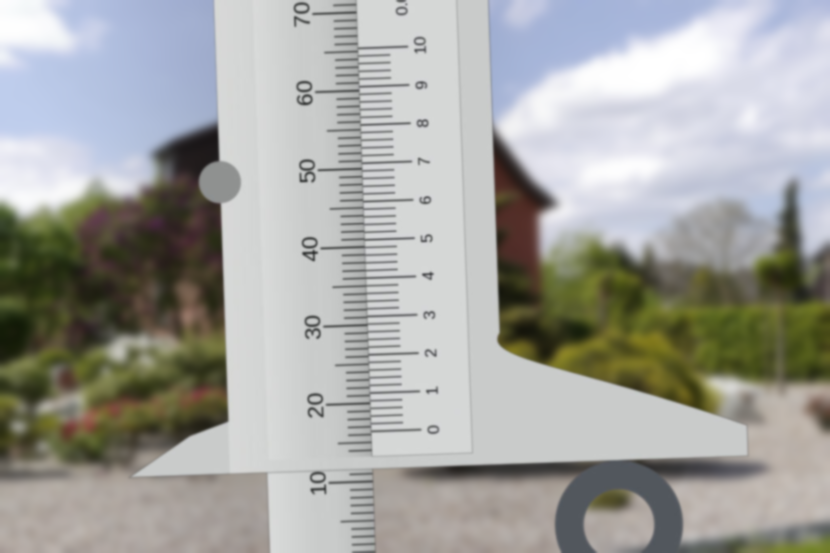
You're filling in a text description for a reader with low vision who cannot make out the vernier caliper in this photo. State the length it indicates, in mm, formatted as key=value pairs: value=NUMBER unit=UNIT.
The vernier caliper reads value=16.4 unit=mm
